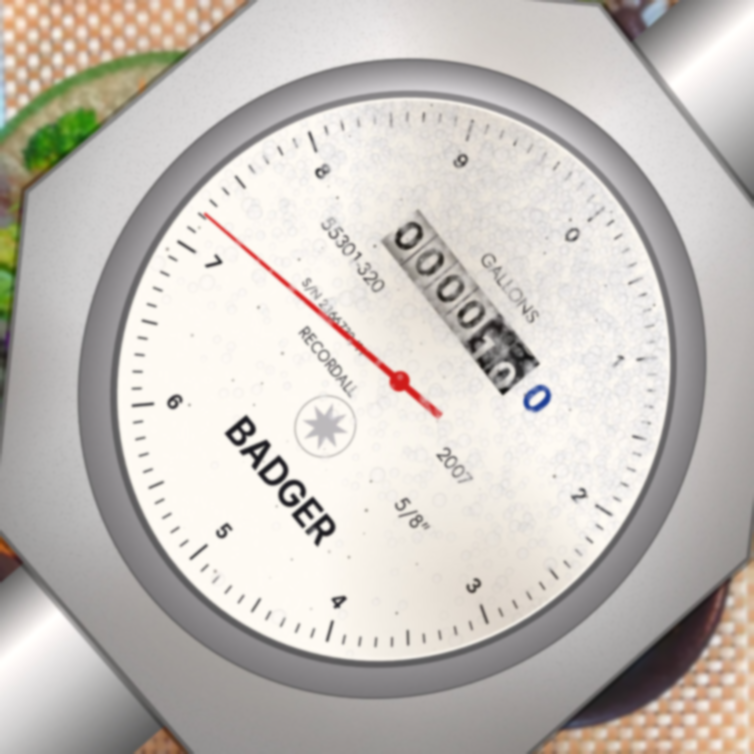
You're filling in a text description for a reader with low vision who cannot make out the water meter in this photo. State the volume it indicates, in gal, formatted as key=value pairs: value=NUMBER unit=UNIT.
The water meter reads value=97.2 unit=gal
